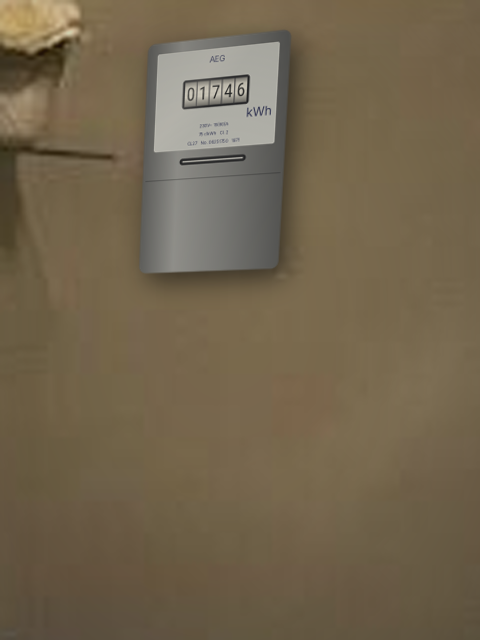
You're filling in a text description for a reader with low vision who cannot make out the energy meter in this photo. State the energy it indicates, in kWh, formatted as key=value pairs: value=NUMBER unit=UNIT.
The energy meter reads value=1746 unit=kWh
